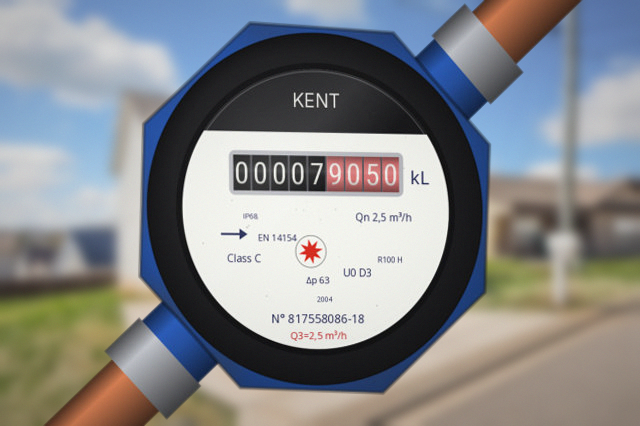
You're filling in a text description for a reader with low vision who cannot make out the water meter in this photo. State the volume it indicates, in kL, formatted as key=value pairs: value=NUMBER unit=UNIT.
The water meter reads value=7.9050 unit=kL
